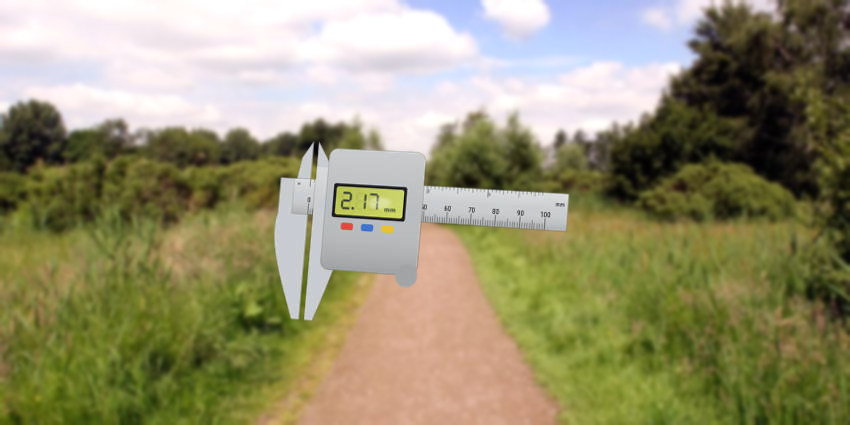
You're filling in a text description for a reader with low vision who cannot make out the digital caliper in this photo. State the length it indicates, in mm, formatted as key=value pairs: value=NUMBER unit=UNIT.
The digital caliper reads value=2.17 unit=mm
